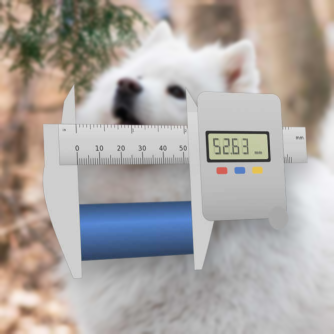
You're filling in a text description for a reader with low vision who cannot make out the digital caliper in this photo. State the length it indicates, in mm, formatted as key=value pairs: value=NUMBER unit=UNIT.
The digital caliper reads value=52.63 unit=mm
